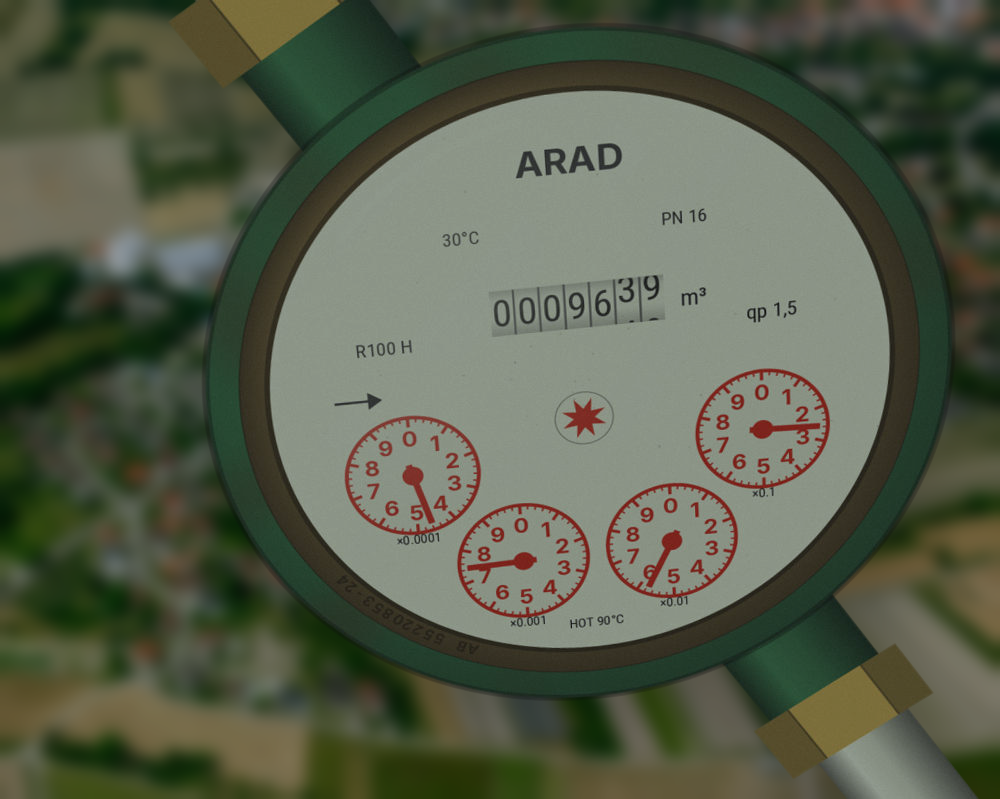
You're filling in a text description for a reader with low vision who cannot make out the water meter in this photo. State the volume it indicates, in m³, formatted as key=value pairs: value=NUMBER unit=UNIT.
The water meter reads value=9639.2574 unit=m³
